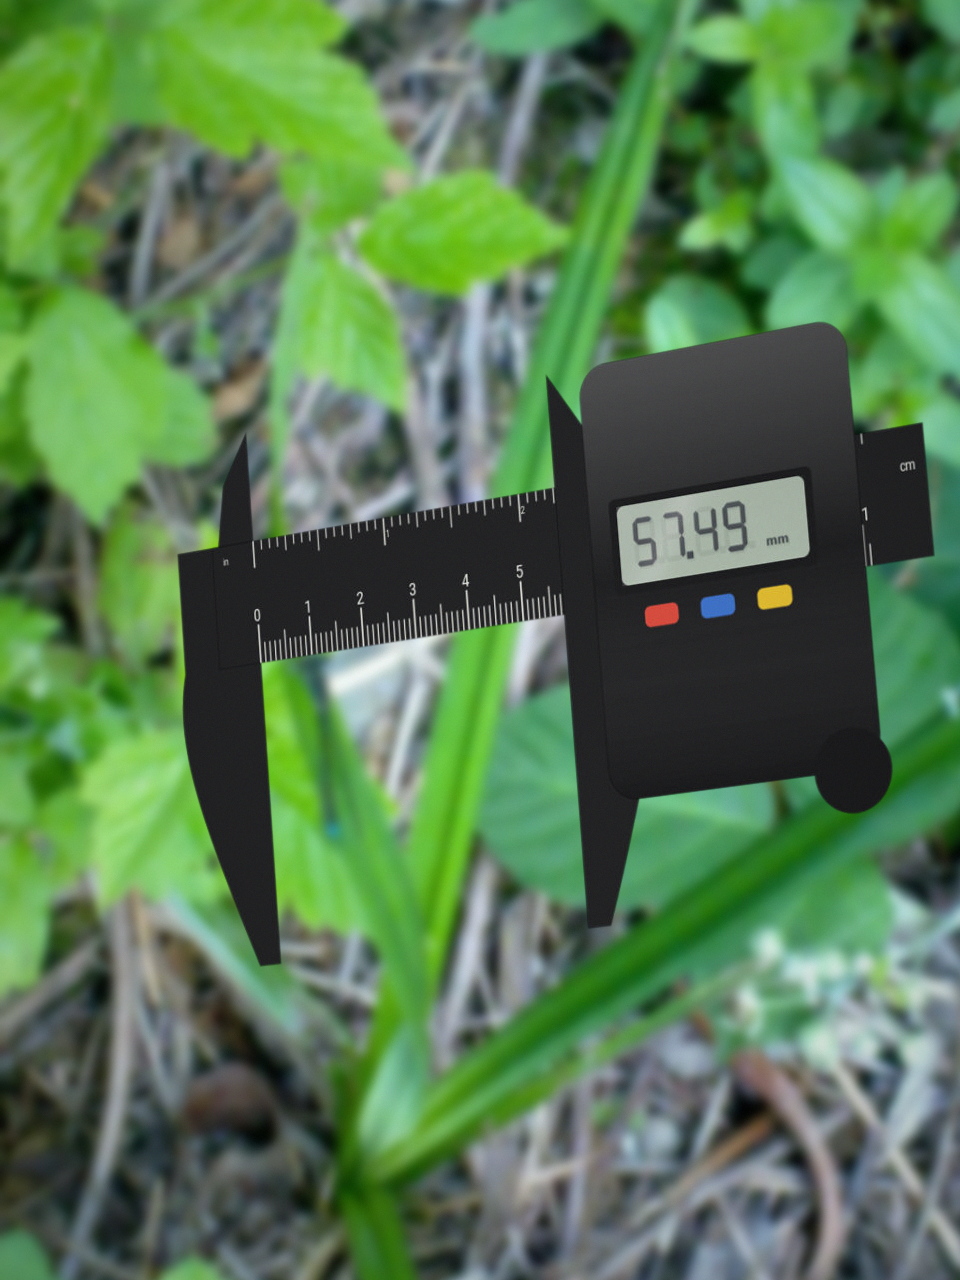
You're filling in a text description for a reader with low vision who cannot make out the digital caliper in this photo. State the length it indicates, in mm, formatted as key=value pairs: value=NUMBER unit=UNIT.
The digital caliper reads value=57.49 unit=mm
